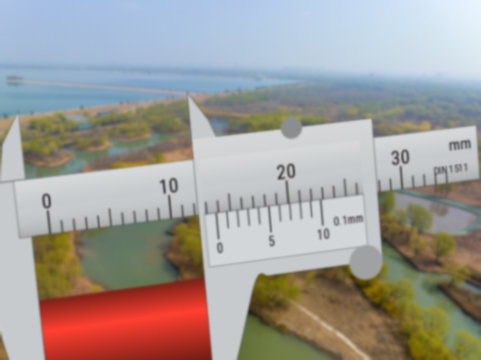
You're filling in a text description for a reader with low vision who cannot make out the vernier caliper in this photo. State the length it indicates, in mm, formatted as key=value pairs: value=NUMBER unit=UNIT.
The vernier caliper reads value=13.8 unit=mm
